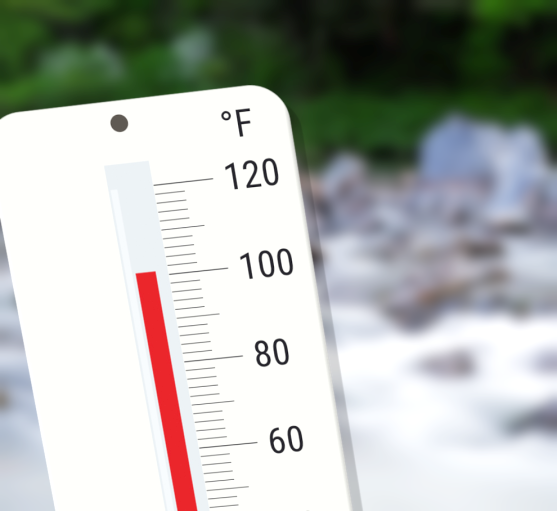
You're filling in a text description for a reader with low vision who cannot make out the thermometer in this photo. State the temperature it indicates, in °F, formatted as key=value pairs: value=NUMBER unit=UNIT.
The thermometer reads value=101 unit=°F
